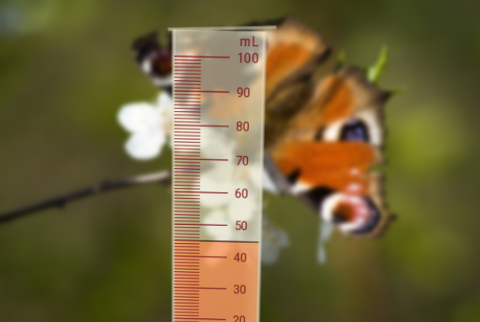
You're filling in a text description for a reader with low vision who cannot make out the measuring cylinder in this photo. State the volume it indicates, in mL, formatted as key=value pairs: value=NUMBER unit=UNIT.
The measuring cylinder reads value=45 unit=mL
